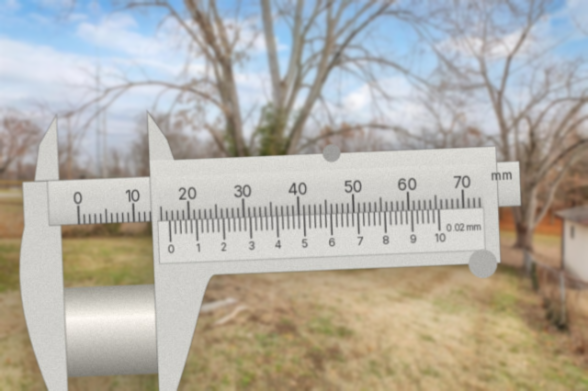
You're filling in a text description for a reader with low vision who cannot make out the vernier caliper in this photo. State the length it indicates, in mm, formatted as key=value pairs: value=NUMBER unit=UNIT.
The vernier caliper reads value=16.5 unit=mm
